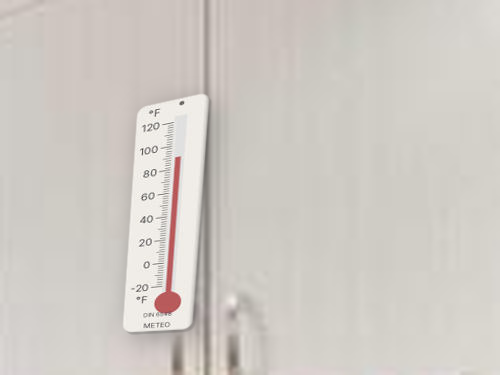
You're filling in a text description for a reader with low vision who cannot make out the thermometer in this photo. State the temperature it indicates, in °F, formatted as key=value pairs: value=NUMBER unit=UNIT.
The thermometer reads value=90 unit=°F
